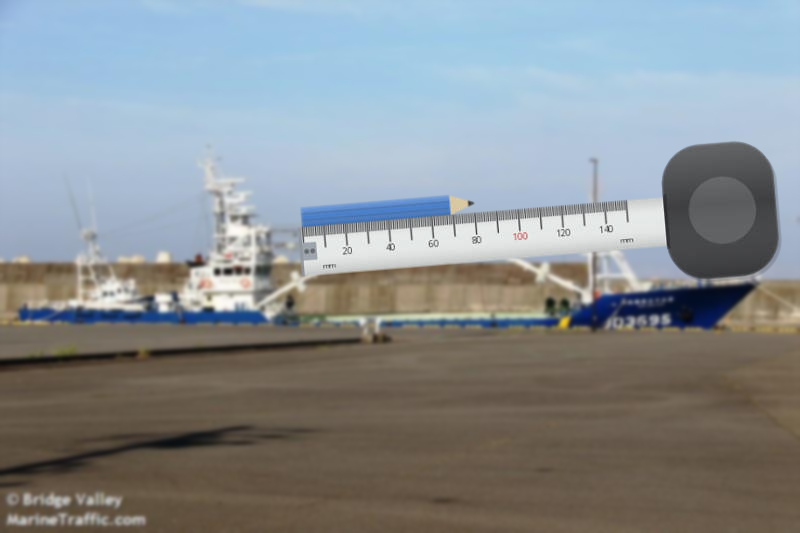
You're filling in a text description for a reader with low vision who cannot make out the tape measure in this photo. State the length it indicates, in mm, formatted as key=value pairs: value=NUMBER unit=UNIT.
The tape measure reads value=80 unit=mm
